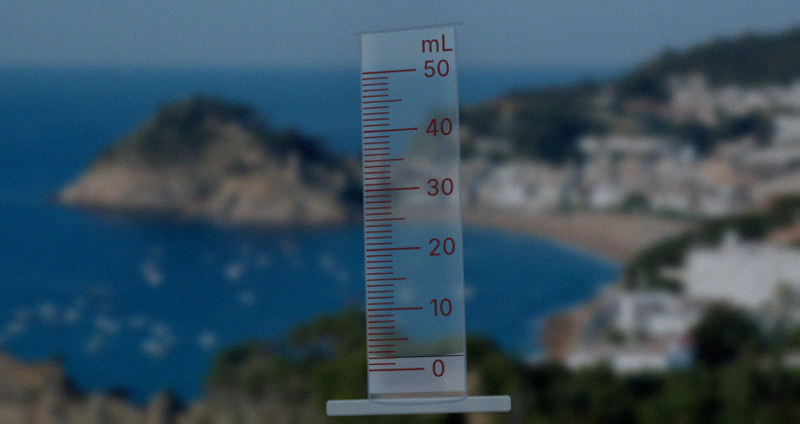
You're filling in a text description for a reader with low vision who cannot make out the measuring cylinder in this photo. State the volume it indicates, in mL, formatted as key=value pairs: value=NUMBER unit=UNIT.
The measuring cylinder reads value=2 unit=mL
